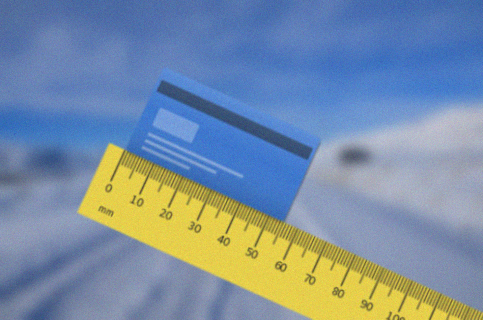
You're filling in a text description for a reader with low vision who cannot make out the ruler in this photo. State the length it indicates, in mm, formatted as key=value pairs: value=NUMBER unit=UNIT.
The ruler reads value=55 unit=mm
